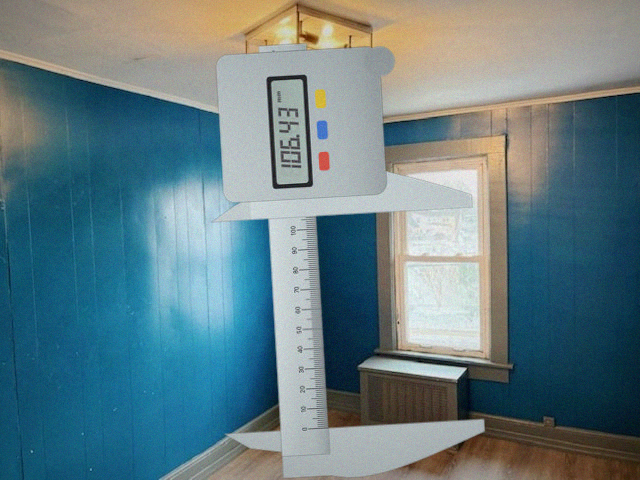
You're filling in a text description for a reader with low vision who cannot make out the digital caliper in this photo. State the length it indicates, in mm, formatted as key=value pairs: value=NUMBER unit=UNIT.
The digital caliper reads value=106.43 unit=mm
